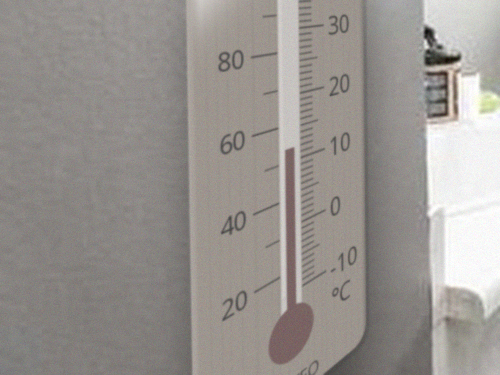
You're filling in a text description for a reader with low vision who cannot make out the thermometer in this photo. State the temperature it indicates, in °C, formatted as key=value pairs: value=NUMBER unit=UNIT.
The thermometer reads value=12 unit=°C
